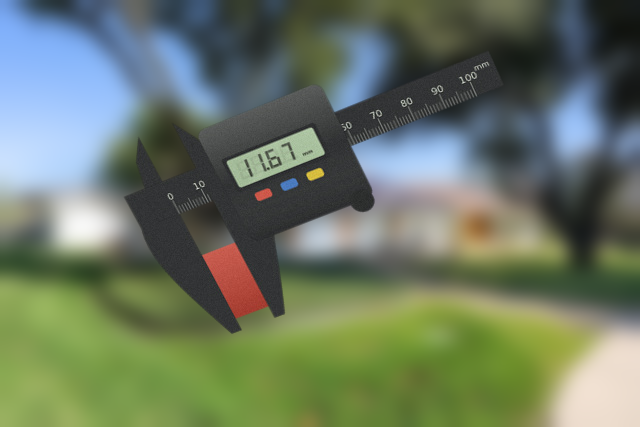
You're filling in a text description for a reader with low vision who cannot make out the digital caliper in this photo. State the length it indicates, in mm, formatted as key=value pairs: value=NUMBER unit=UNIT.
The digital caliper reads value=11.67 unit=mm
